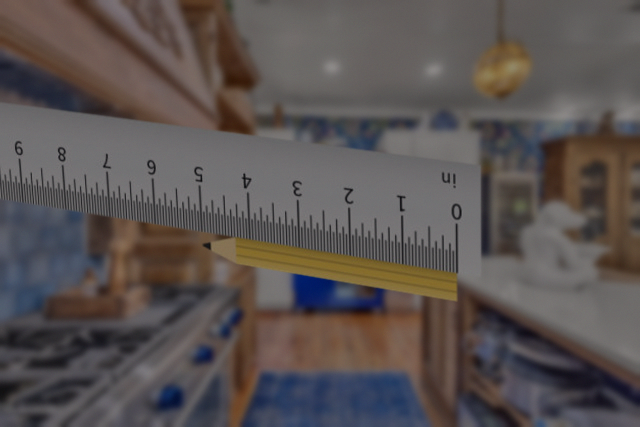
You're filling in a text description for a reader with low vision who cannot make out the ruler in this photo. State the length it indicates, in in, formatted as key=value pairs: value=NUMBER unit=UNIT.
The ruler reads value=5 unit=in
